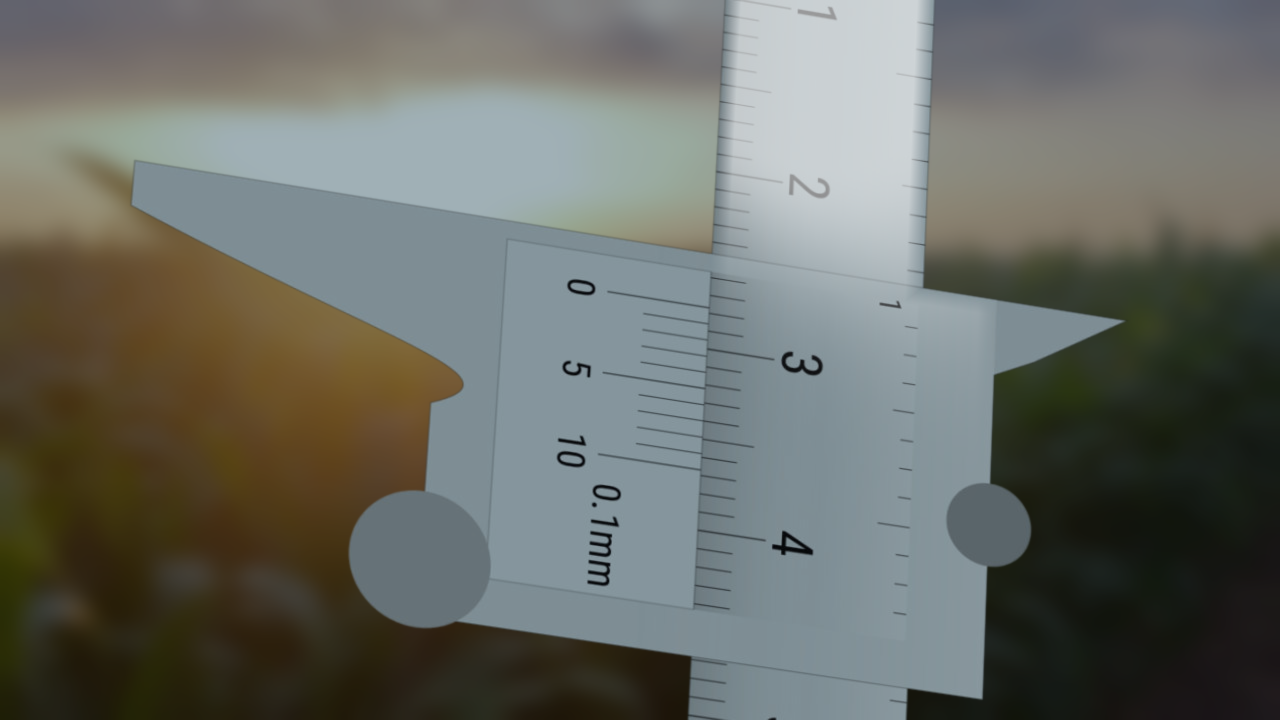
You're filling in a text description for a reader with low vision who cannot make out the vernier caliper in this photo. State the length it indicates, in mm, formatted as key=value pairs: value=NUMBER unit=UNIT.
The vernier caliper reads value=27.7 unit=mm
